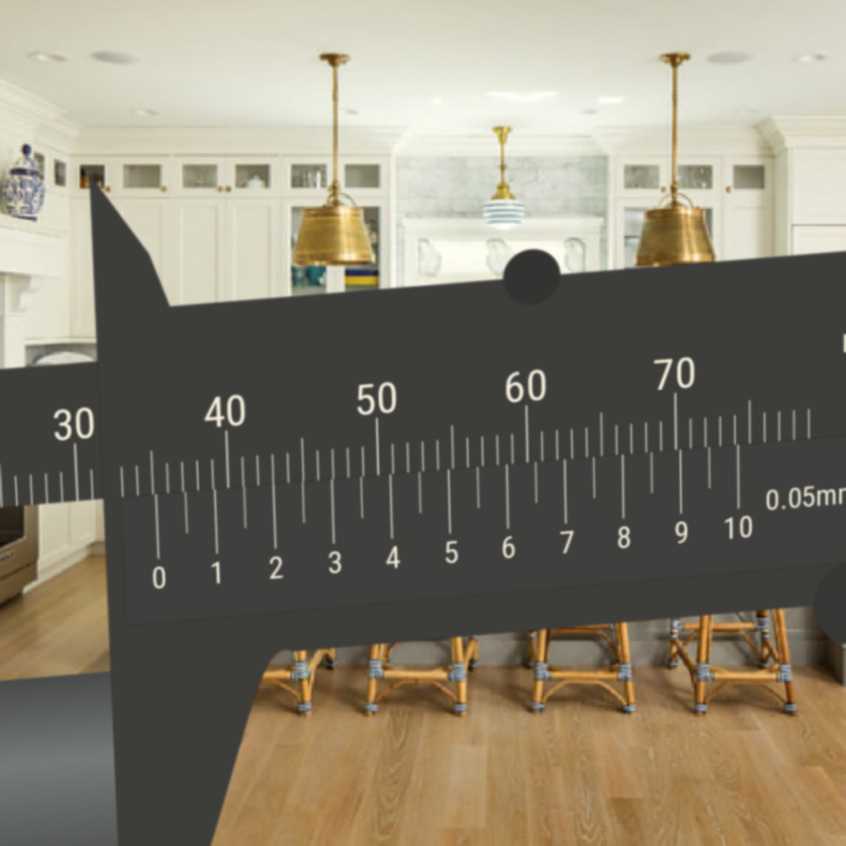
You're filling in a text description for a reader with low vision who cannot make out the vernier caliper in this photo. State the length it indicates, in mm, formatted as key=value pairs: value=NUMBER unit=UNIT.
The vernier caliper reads value=35.2 unit=mm
